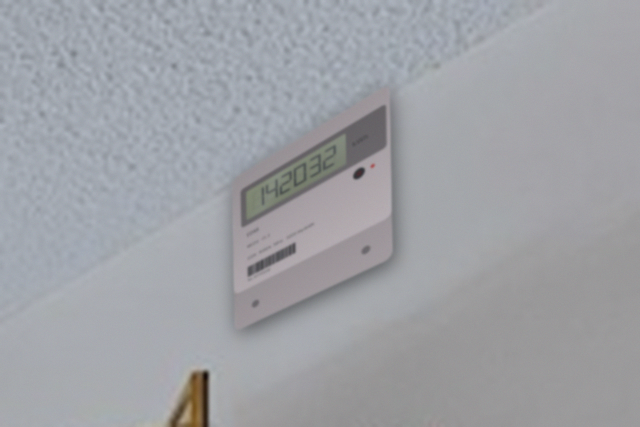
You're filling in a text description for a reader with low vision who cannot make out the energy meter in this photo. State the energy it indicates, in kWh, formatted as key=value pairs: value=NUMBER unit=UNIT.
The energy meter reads value=142032 unit=kWh
